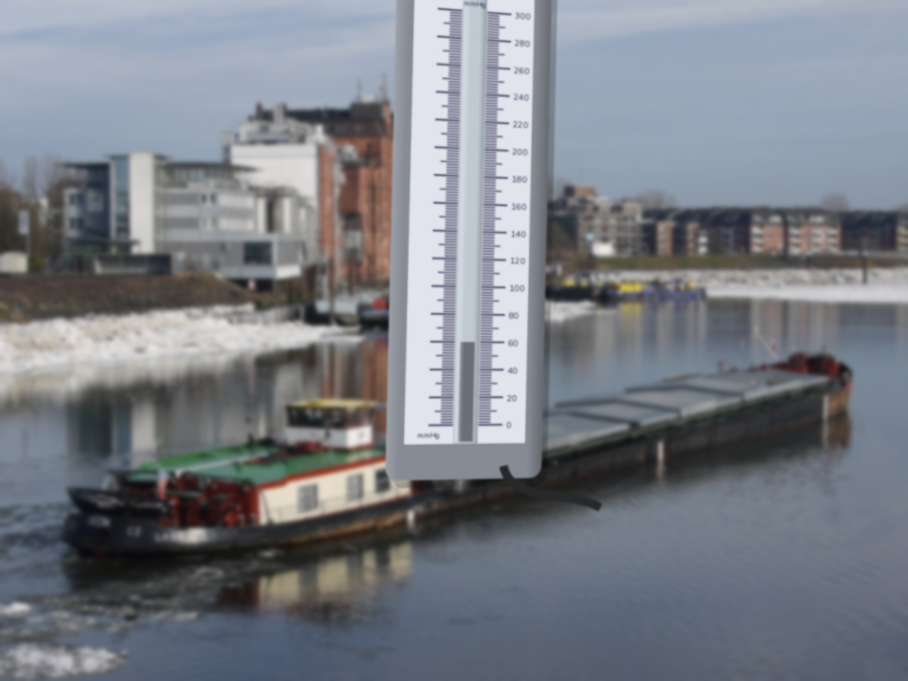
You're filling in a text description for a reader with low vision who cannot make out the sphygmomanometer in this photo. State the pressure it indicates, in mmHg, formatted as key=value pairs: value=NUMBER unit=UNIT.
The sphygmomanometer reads value=60 unit=mmHg
